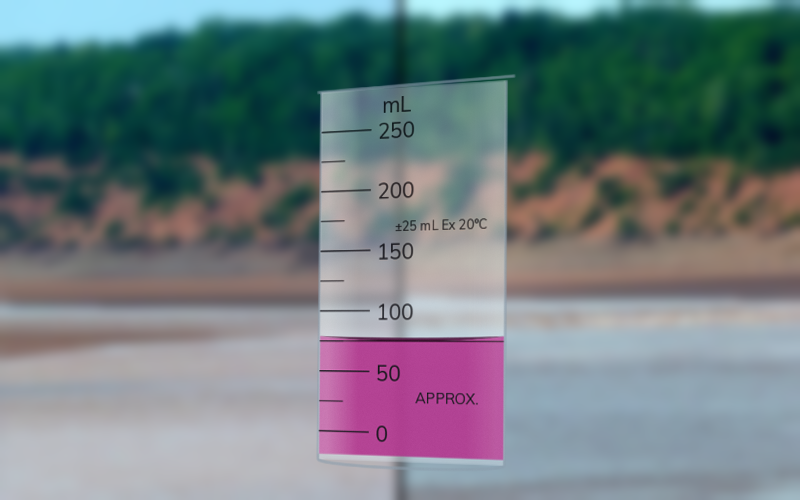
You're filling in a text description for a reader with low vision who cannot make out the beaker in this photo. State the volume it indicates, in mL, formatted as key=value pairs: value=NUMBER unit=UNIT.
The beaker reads value=75 unit=mL
